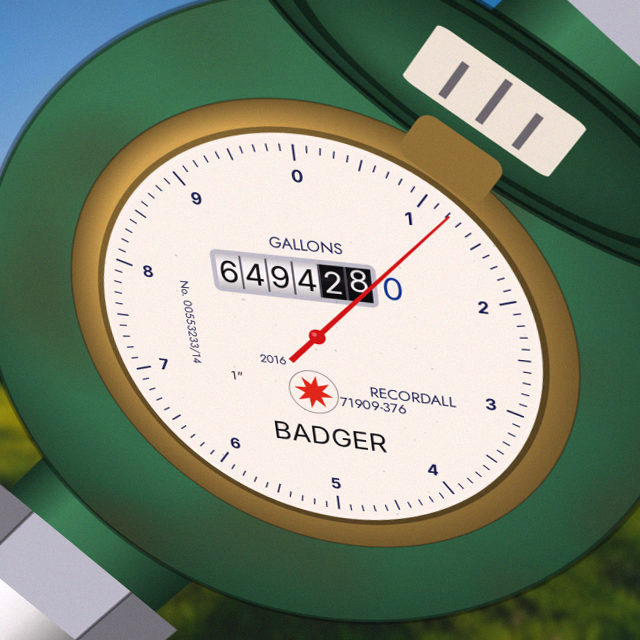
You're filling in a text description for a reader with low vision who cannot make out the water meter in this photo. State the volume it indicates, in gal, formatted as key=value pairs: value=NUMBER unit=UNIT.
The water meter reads value=6494281.2 unit=gal
